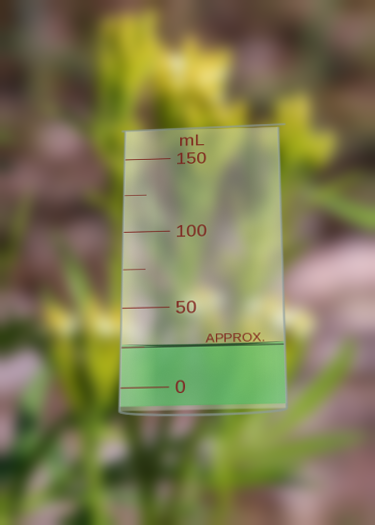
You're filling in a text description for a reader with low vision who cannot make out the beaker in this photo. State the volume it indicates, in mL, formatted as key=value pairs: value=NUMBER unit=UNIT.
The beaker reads value=25 unit=mL
